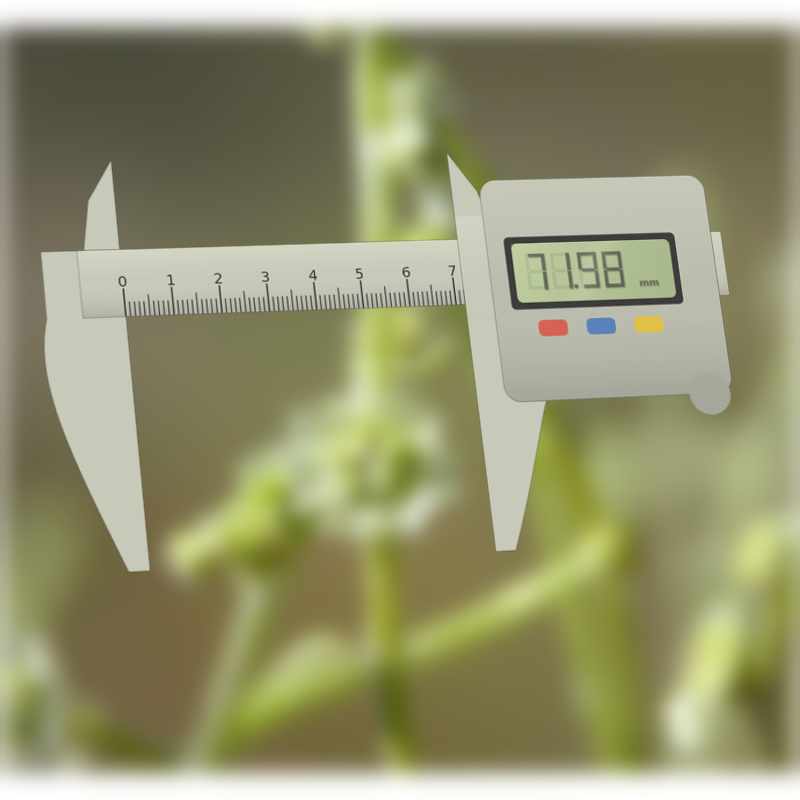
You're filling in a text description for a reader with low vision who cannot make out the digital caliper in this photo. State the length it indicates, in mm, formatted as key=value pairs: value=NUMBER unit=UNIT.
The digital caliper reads value=71.98 unit=mm
